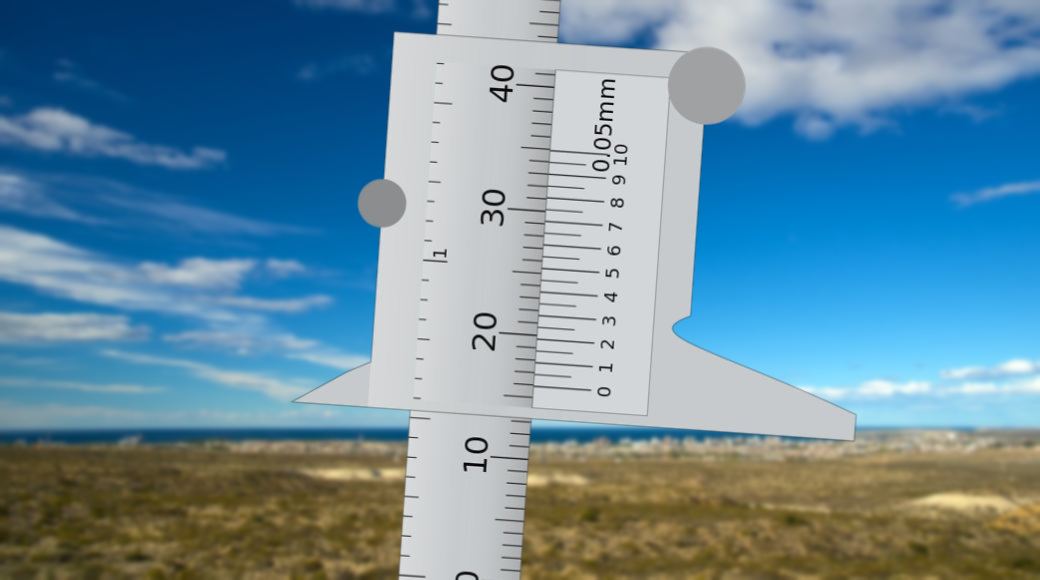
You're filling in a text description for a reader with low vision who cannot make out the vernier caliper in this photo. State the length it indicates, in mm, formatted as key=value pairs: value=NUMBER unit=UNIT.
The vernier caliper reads value=15.9 unit=mm
